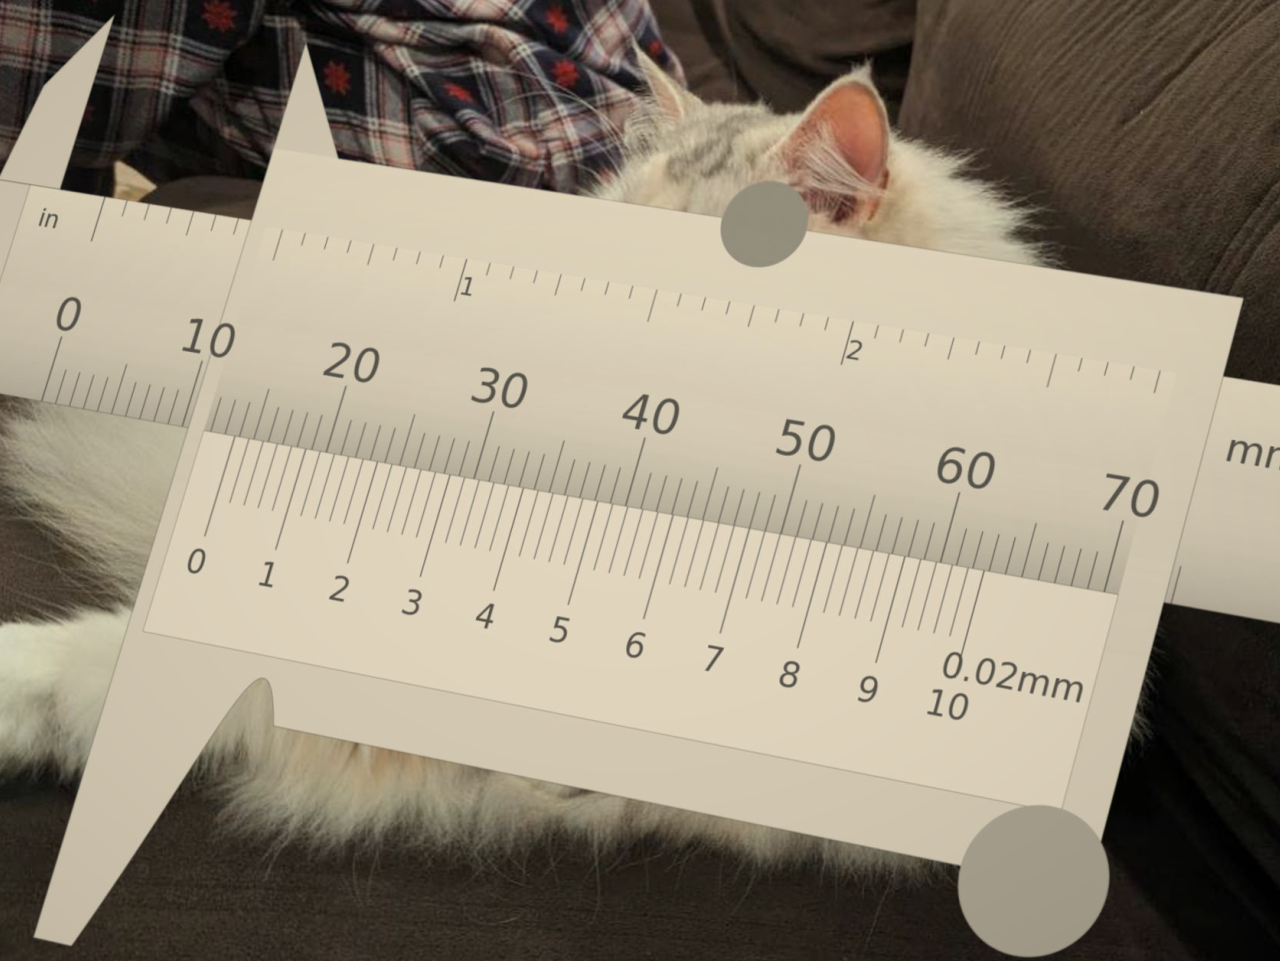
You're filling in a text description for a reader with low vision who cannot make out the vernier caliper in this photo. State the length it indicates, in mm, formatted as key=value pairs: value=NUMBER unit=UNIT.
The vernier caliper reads value=13.7 unit=mm
